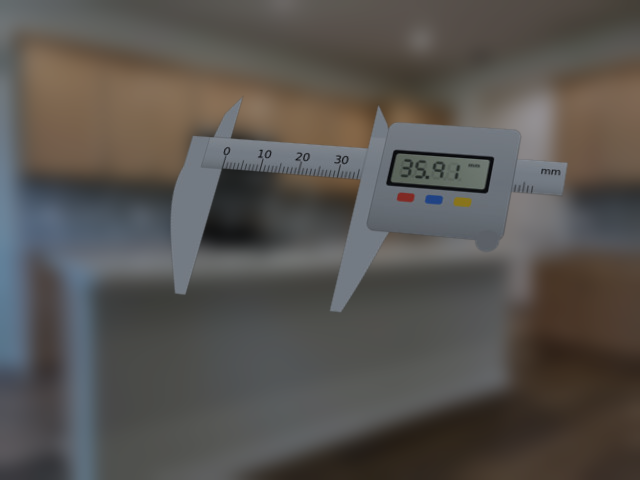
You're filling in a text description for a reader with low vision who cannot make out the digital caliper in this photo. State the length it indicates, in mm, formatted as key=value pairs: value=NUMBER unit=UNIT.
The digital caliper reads value=35.91 unit=mm
